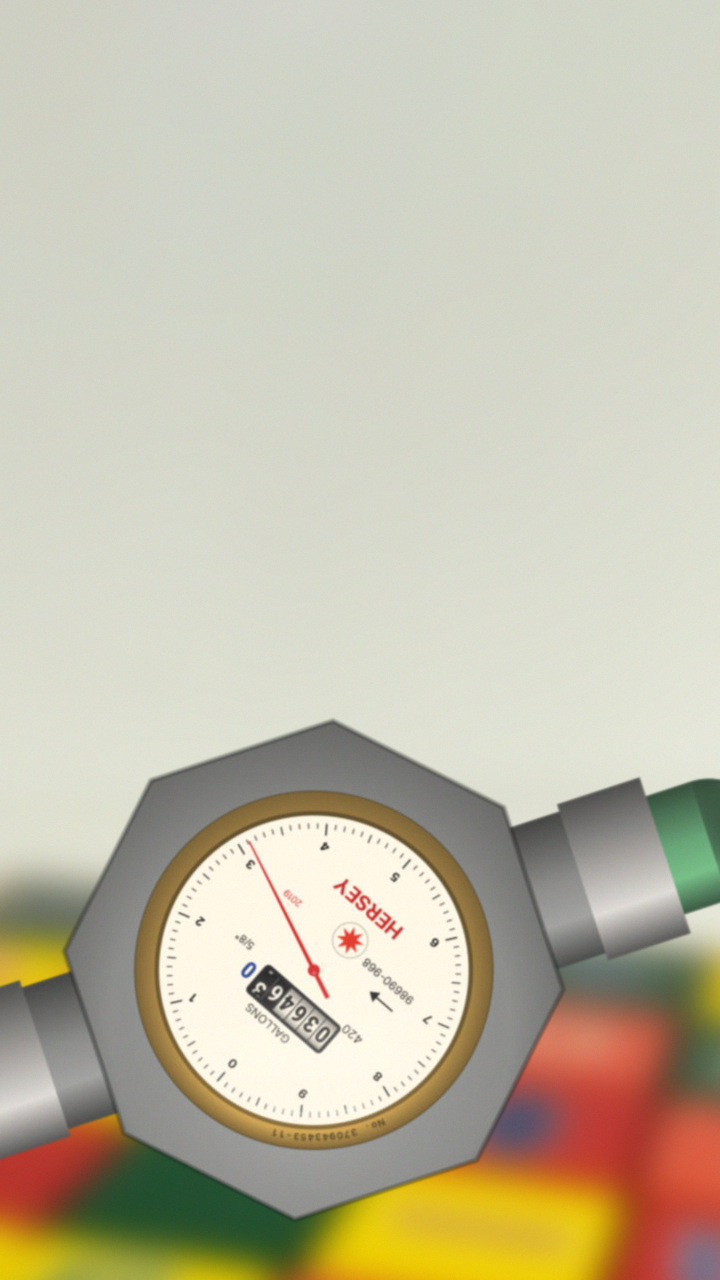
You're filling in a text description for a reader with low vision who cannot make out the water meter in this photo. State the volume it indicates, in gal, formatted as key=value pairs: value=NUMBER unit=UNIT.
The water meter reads value=364633.1 unit=gal
